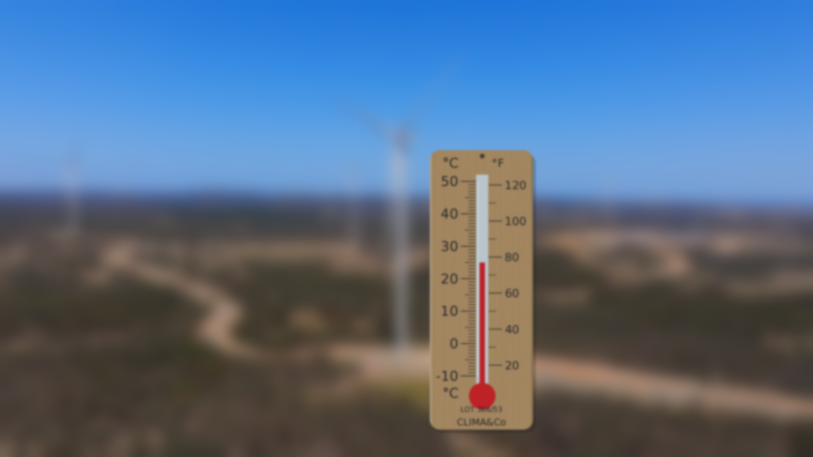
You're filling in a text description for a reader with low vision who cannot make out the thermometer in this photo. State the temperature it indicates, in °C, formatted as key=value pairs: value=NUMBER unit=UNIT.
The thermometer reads value=25 unit=°C
